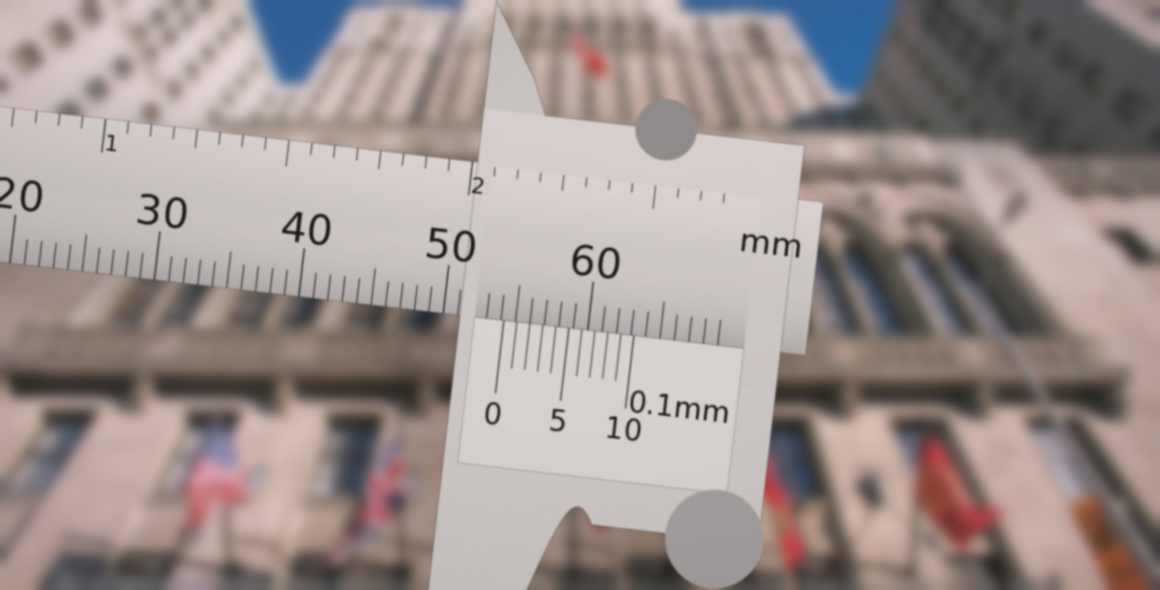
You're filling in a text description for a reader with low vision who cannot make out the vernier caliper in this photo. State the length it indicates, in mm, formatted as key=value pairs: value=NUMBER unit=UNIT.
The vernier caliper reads value=54.2 unit=mm
